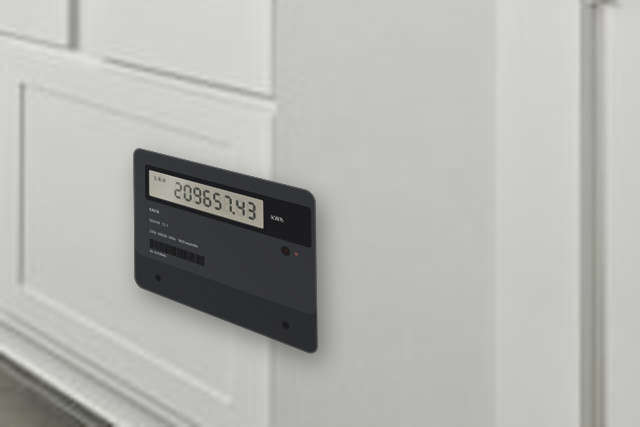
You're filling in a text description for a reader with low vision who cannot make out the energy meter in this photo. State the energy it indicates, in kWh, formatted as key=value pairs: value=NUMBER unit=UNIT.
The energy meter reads value=209657.43 unit=kWh
